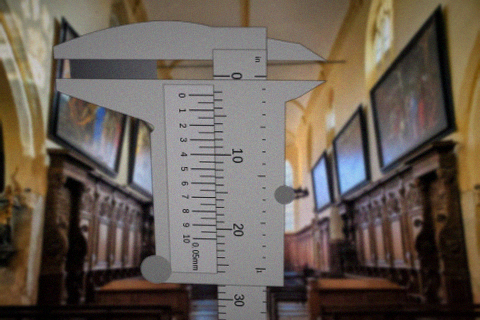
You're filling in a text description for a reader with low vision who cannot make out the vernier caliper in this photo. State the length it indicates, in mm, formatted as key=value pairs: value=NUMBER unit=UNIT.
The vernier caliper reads value=2.4 unit=mm
